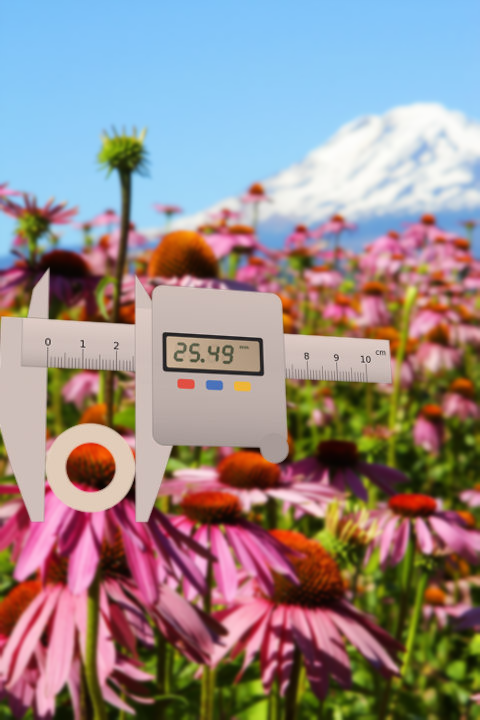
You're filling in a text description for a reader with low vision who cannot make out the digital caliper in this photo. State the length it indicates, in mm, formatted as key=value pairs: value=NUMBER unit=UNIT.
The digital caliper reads value=25.49 unit=mm
